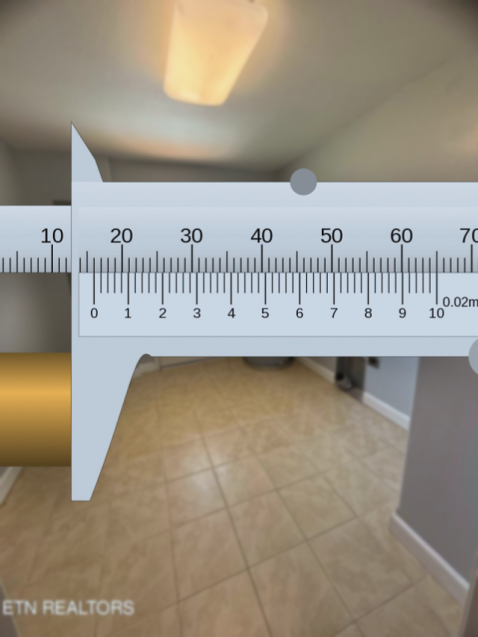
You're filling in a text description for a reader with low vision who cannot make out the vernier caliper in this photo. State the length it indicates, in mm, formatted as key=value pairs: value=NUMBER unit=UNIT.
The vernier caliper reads value=16.0 unit=mm
